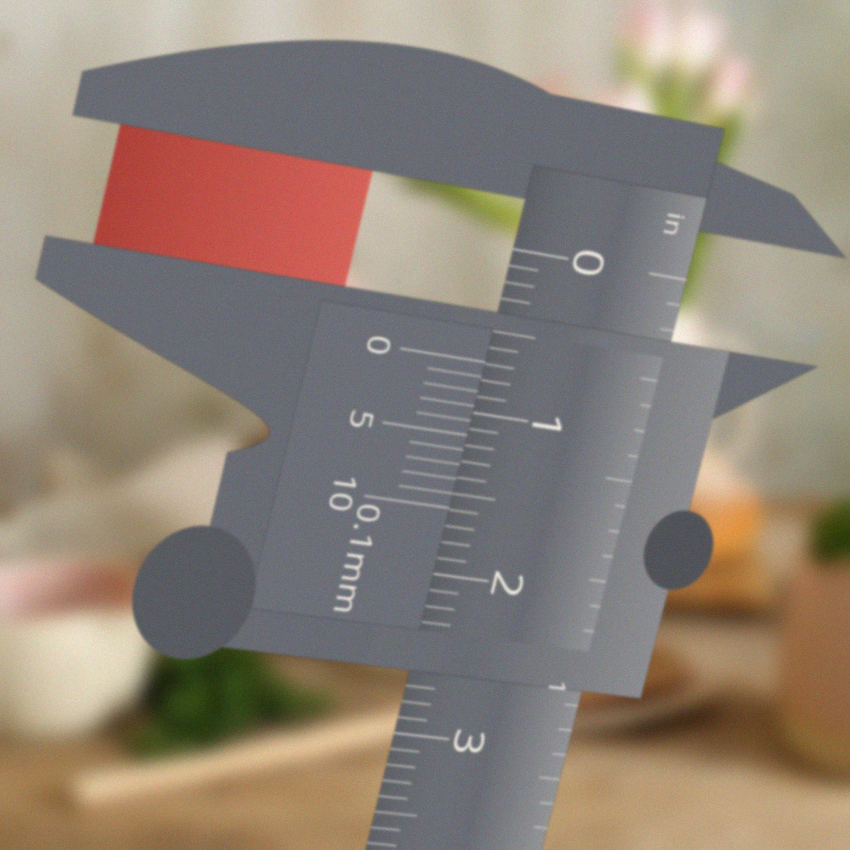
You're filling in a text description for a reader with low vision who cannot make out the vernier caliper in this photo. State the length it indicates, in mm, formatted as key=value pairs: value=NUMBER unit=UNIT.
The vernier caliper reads value=6.9 unit=mm
